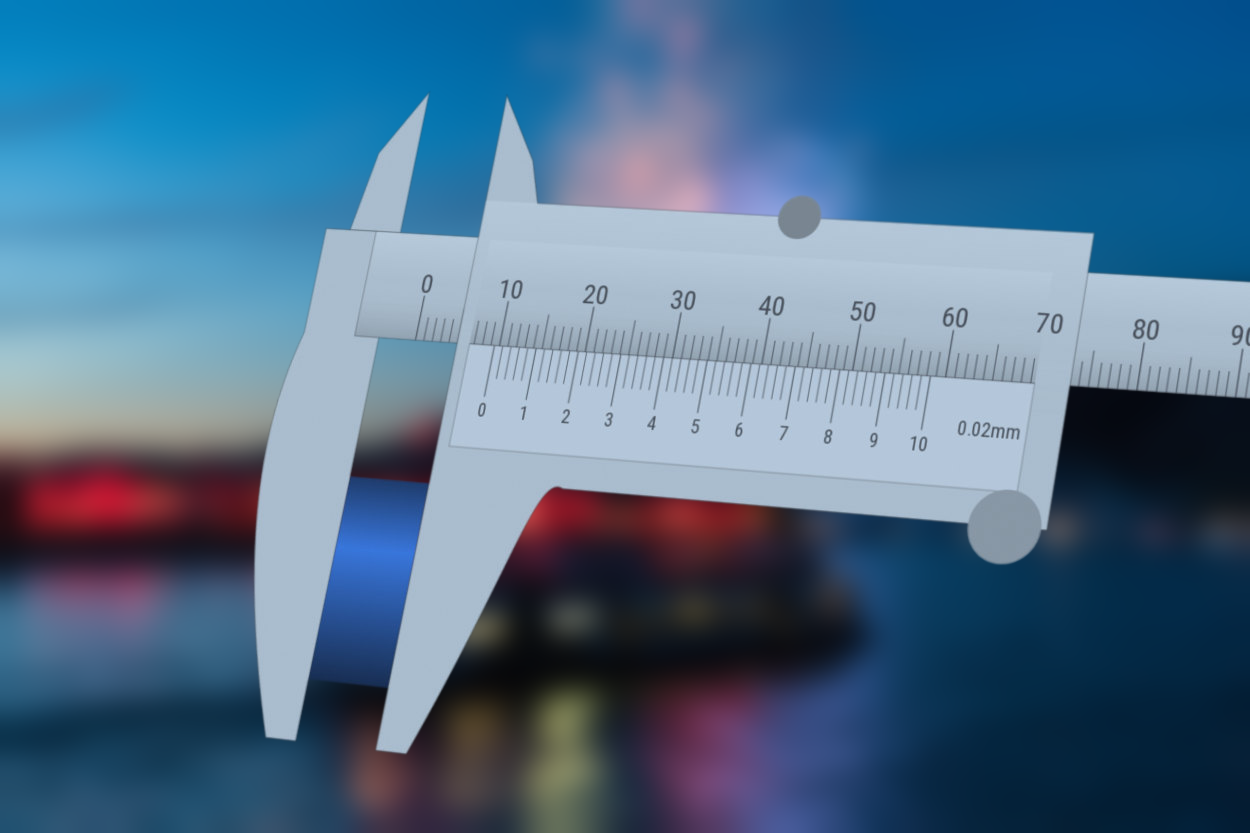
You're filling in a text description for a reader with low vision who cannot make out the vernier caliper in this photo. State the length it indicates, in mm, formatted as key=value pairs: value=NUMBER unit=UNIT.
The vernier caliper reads value=9.4 unit=mm
